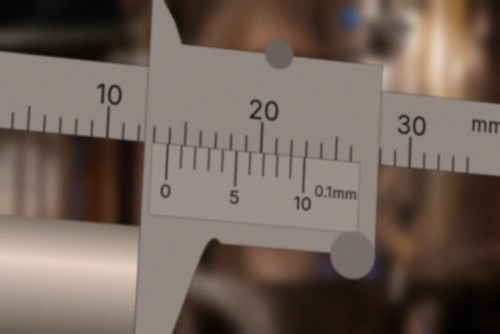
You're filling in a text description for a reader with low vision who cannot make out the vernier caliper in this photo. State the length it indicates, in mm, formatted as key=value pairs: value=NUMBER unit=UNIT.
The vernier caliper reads value=13.9 unit=mm
